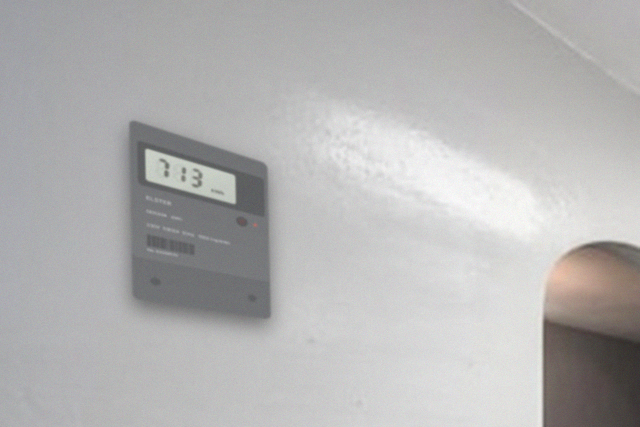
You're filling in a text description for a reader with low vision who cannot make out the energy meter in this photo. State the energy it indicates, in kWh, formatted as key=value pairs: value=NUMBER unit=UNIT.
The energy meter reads value=713 unit=kWh
